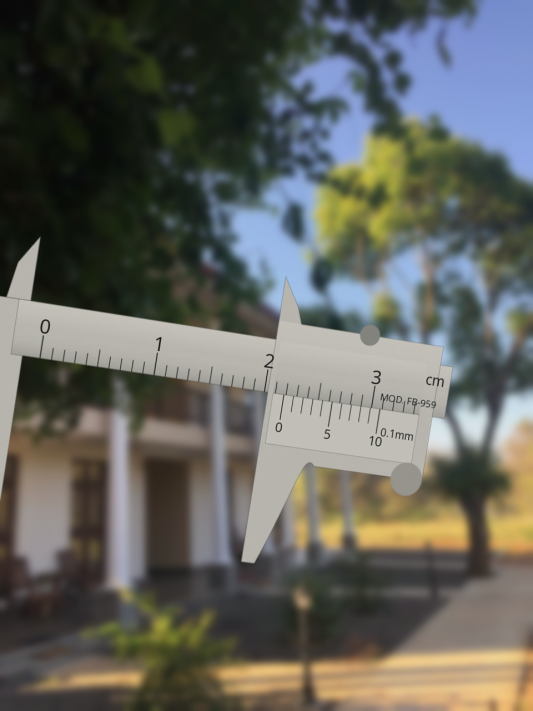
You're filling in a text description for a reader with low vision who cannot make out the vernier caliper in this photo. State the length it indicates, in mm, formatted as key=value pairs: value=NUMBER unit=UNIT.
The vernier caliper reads value=21.8 unit=mm
